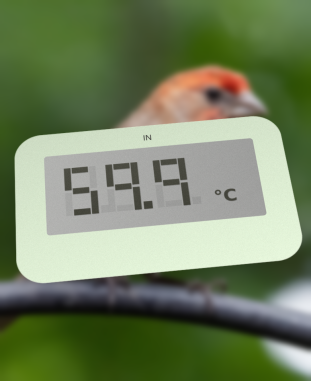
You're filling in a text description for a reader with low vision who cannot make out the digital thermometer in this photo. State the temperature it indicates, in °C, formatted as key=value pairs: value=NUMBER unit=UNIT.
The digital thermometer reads value=59.9 unit=°C
